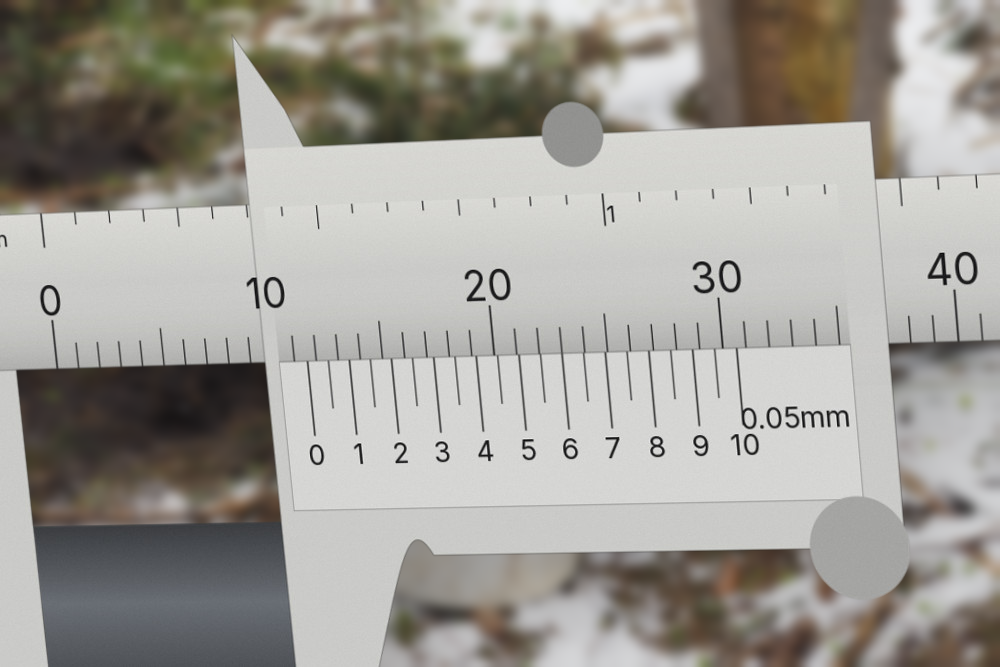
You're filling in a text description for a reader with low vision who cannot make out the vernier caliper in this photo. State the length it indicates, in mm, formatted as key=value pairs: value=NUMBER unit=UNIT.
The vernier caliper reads value=11.6 unit=mm
